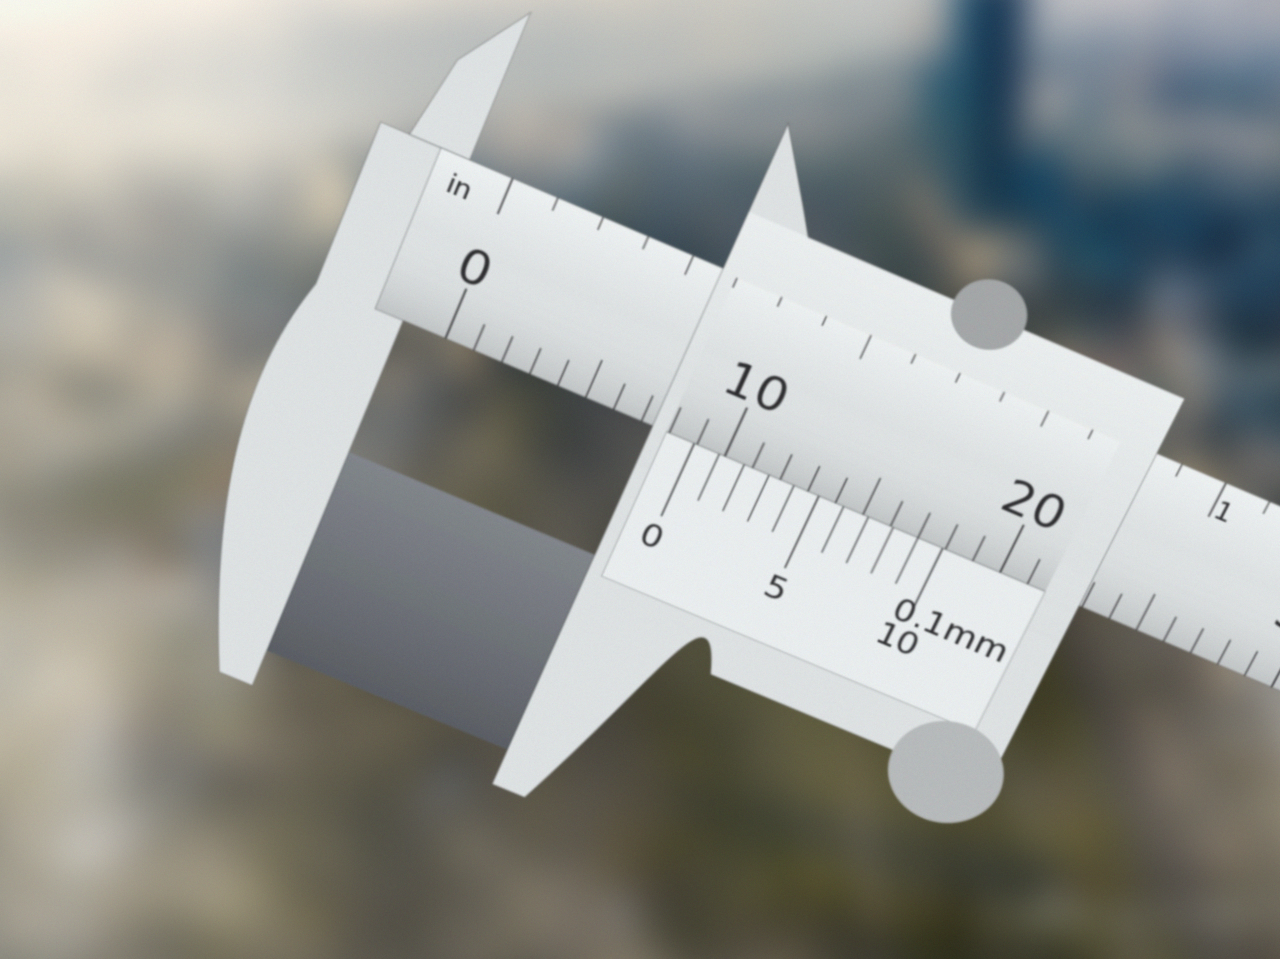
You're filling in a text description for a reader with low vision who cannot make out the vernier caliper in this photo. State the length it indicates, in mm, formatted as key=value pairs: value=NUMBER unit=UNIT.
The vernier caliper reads value=8.9 unit=mm
